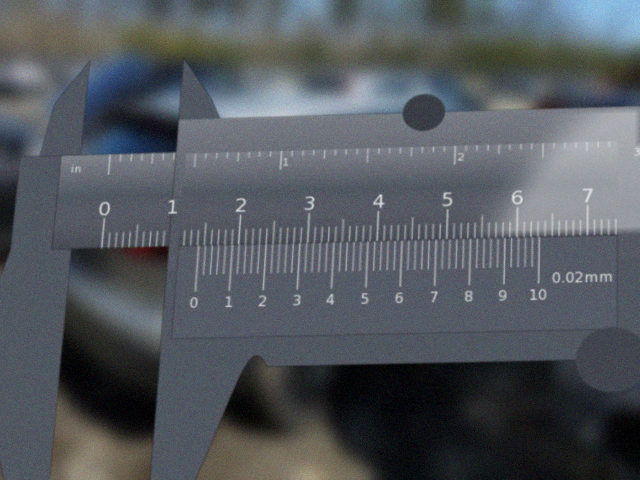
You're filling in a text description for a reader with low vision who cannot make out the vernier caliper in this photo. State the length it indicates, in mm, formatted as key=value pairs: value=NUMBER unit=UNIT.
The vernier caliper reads value=14.2 unit=mm
